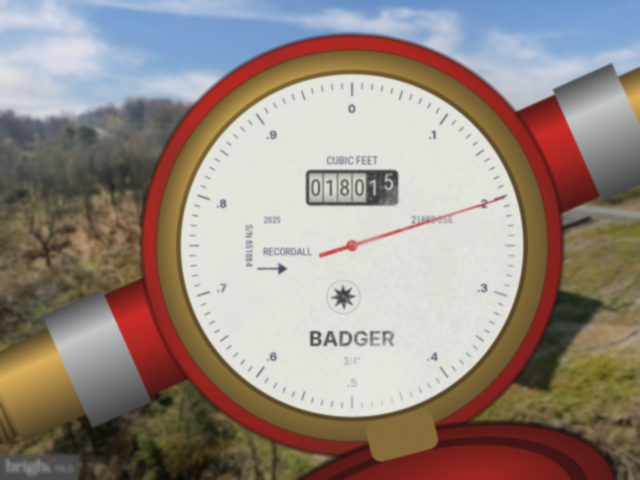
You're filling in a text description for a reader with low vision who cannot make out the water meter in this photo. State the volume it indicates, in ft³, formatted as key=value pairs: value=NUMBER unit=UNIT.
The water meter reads value=18015.20 unit=ft³
